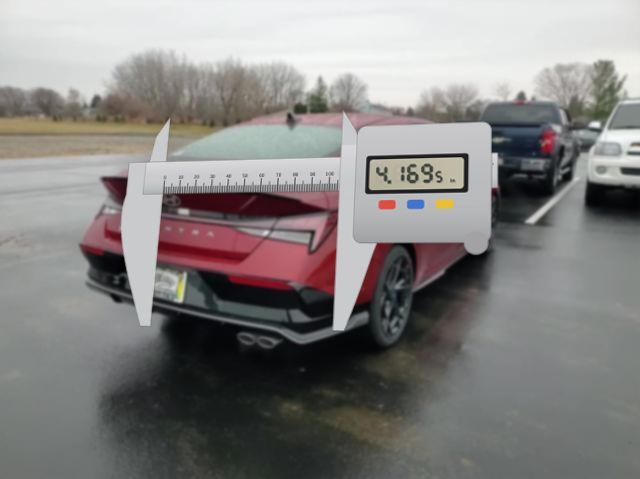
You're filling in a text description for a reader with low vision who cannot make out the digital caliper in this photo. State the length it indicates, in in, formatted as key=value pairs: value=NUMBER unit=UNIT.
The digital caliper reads value=4.1695 unit=in
